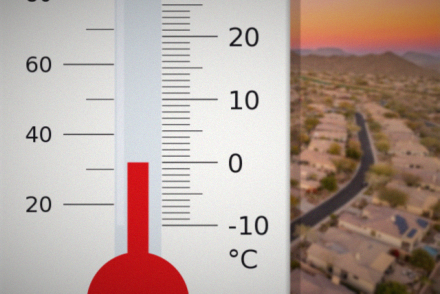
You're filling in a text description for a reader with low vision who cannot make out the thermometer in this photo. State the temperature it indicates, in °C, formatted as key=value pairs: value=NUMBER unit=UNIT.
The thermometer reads value=0 unit=°C
